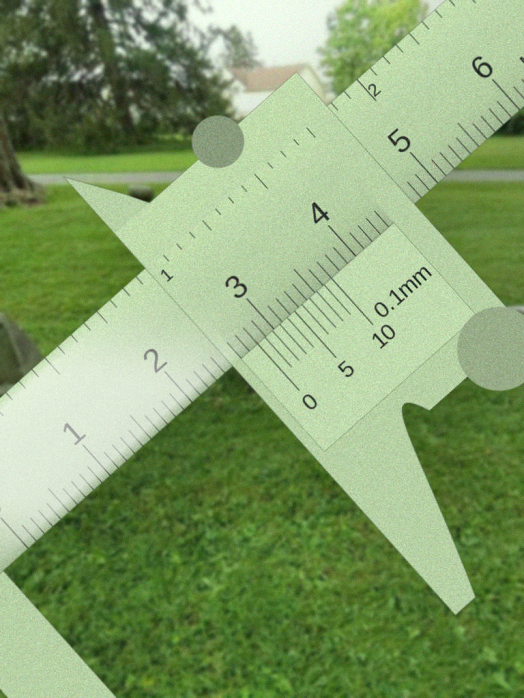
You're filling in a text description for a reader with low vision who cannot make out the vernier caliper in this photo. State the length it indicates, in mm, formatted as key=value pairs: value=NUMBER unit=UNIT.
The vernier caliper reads value=28.0 unit=mm
